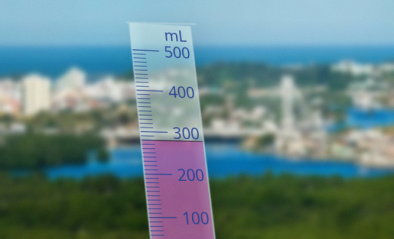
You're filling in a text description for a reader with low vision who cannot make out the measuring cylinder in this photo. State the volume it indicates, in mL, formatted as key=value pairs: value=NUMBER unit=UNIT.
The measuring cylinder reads value=280 unit=mL
